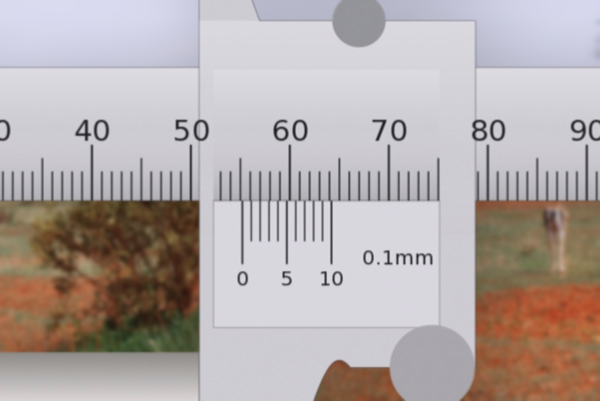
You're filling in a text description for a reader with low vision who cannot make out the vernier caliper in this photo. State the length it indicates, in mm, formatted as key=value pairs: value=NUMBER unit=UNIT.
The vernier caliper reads value=55.2 unit=mm
